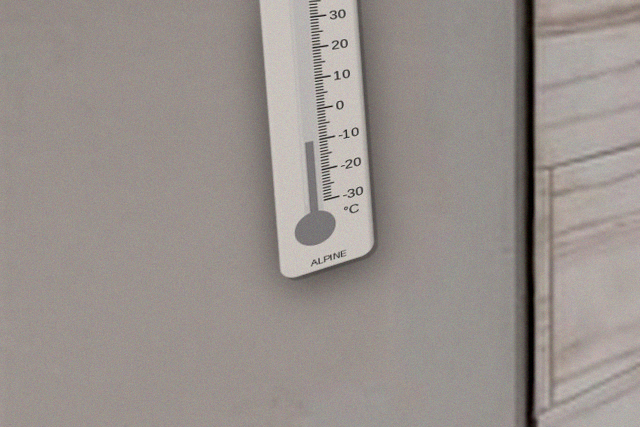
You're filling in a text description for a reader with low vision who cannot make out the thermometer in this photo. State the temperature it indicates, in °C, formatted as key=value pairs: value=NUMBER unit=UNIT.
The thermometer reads value=-10 unit=°C
